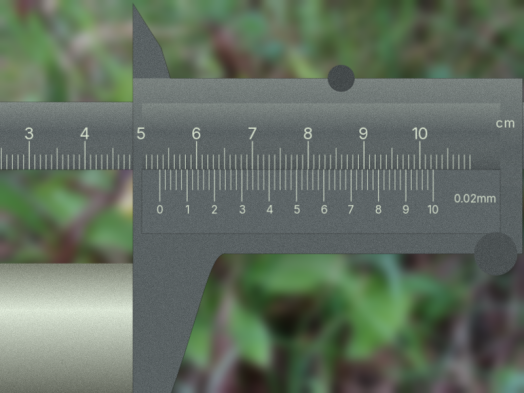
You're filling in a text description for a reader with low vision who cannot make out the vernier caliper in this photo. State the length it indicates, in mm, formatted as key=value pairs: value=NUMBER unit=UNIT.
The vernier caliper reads value=53.4 unit=mm
